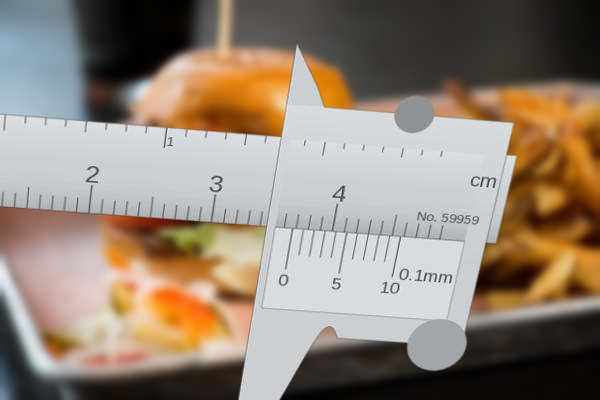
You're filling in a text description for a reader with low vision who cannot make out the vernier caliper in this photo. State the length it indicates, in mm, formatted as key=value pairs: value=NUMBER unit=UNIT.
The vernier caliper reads value=36.7 unit=mm
